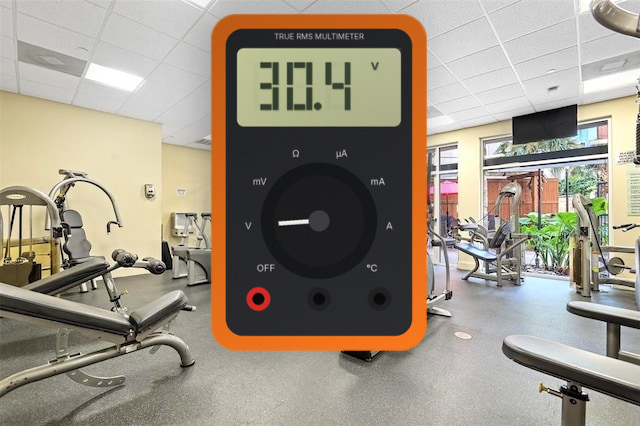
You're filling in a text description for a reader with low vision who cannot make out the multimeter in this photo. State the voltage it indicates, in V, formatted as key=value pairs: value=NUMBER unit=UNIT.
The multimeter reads value=30.4 unit=V
